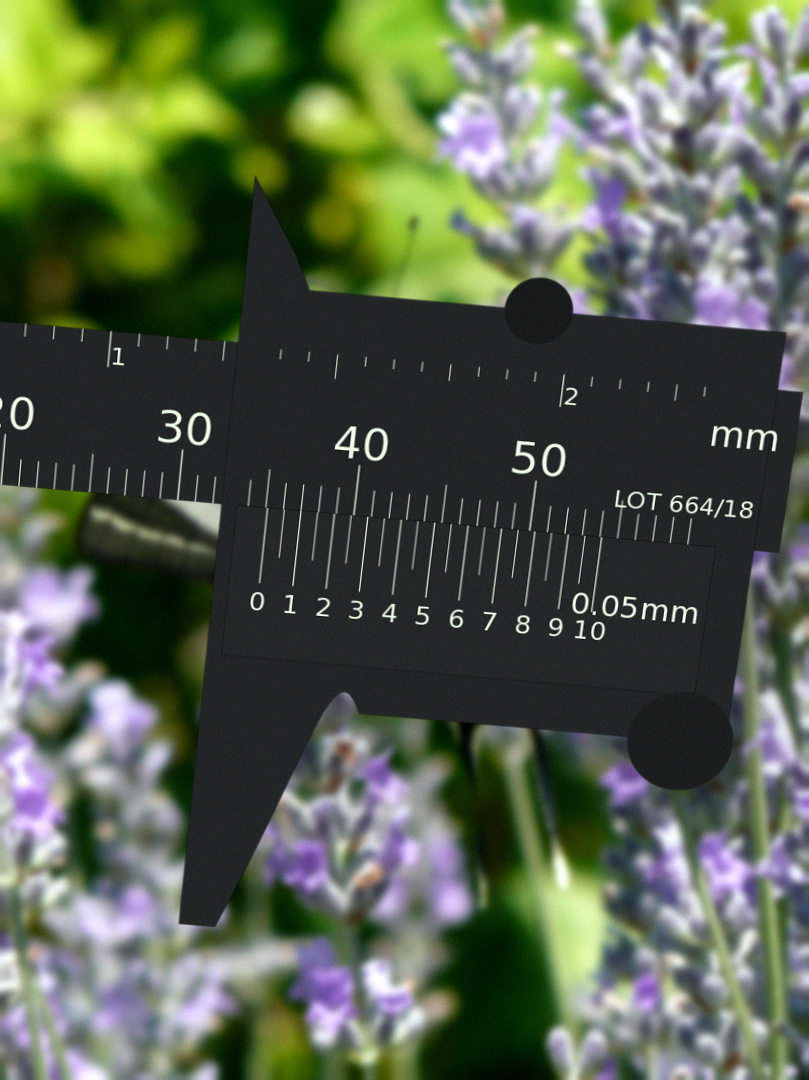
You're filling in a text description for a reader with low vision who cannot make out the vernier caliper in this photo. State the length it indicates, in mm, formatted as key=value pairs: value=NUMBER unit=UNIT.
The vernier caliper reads value=35.1 unit=mm
